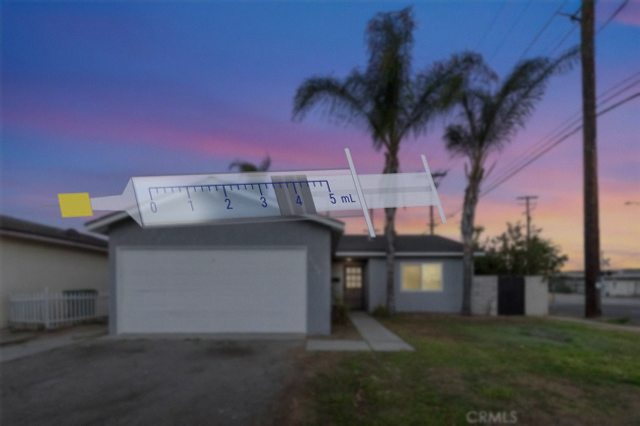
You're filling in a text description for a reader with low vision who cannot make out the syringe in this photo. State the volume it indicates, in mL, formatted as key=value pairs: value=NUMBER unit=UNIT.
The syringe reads value=3.4 unit=mL
